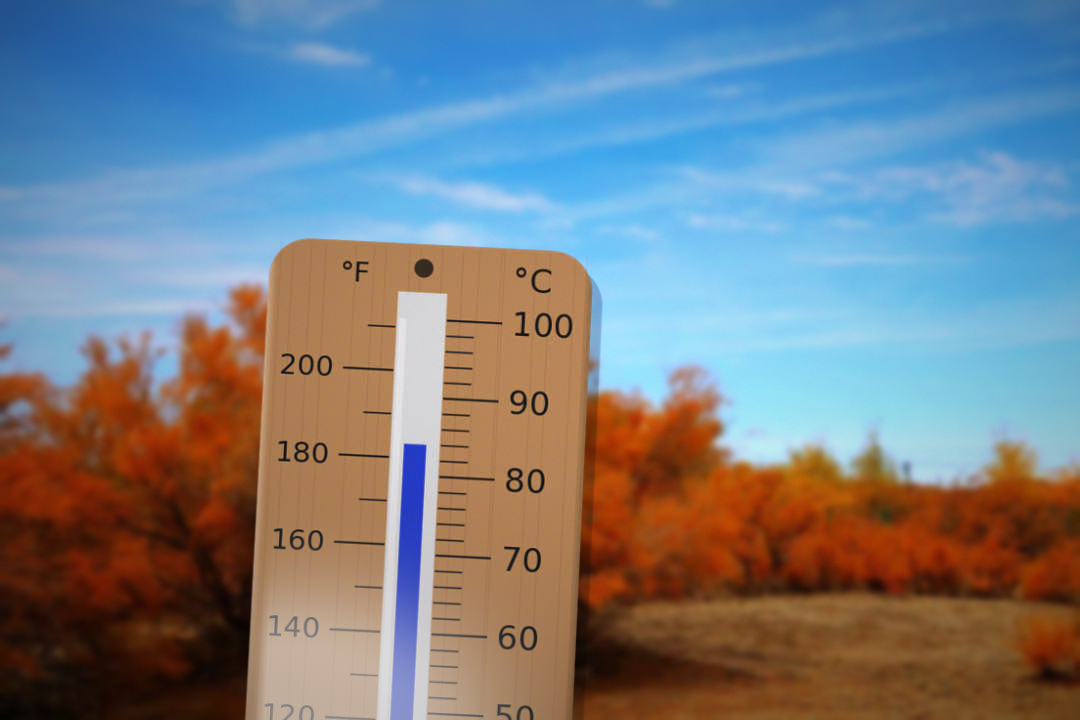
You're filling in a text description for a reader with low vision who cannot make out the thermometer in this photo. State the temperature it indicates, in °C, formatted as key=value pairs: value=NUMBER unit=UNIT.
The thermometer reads value=84 unit=°C
